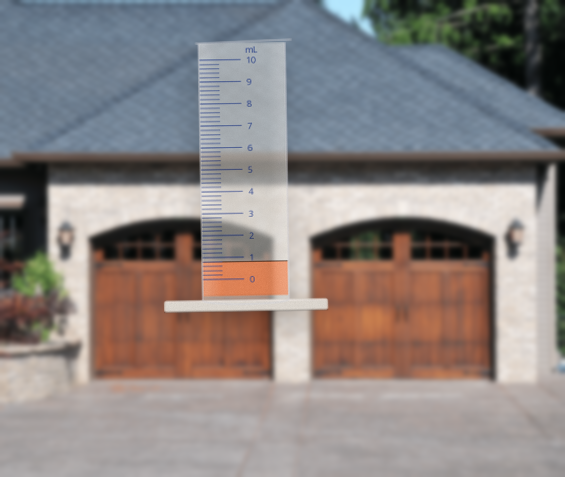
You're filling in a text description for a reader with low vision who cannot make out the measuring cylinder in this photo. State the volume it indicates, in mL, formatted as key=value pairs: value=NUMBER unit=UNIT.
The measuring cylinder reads value=0.8 unit=mL
